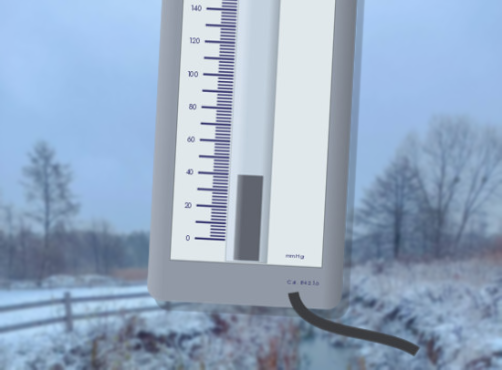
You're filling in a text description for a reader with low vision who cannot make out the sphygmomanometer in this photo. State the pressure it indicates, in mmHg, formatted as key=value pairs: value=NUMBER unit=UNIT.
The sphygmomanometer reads value=40 unit=mmHg
